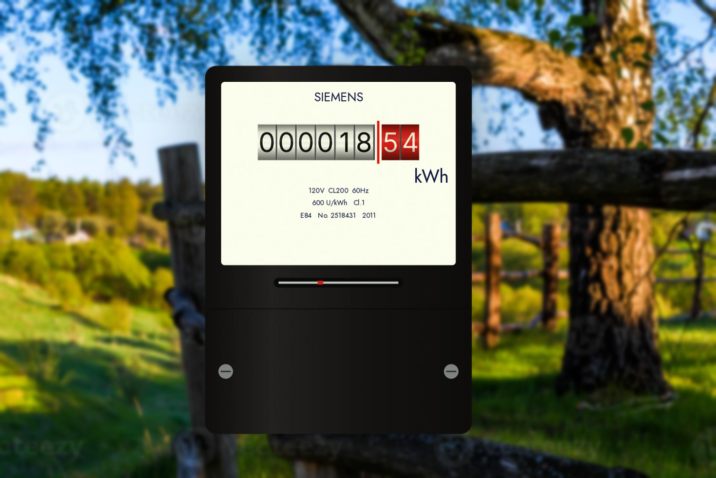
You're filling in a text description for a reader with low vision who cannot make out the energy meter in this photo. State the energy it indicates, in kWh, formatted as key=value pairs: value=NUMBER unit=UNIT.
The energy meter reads value=18.54 unit=kWh
